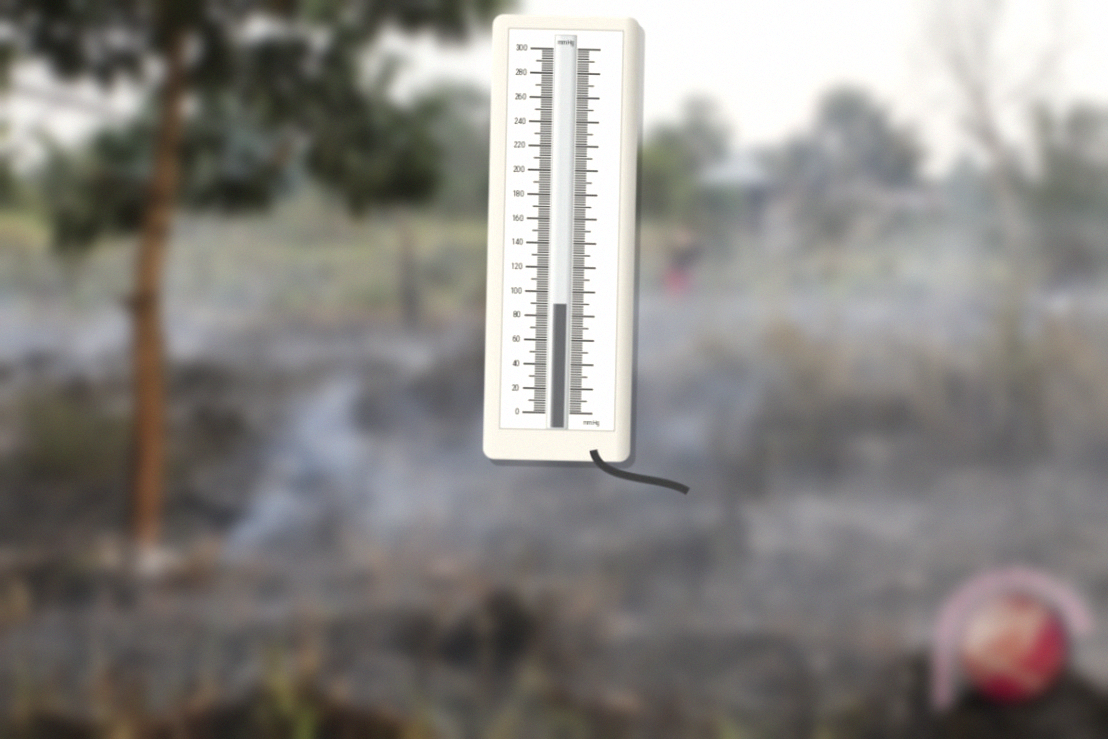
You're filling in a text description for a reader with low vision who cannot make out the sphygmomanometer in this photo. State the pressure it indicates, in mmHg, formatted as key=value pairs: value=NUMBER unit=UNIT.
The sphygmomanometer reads value=90 unit=mmHg
